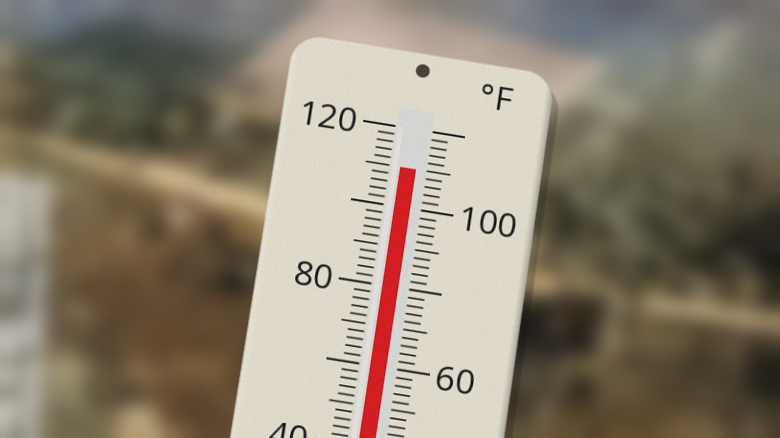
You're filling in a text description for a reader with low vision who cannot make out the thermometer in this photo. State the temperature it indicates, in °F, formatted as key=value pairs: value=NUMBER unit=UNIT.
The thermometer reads value=110 unit=°F
